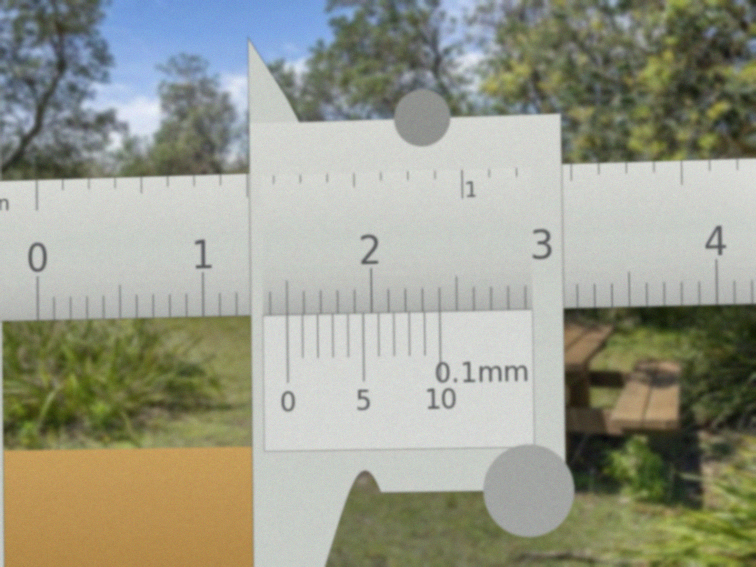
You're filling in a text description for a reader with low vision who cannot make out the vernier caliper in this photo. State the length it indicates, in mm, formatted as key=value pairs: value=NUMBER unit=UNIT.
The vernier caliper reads value=15.0 unit=mm
